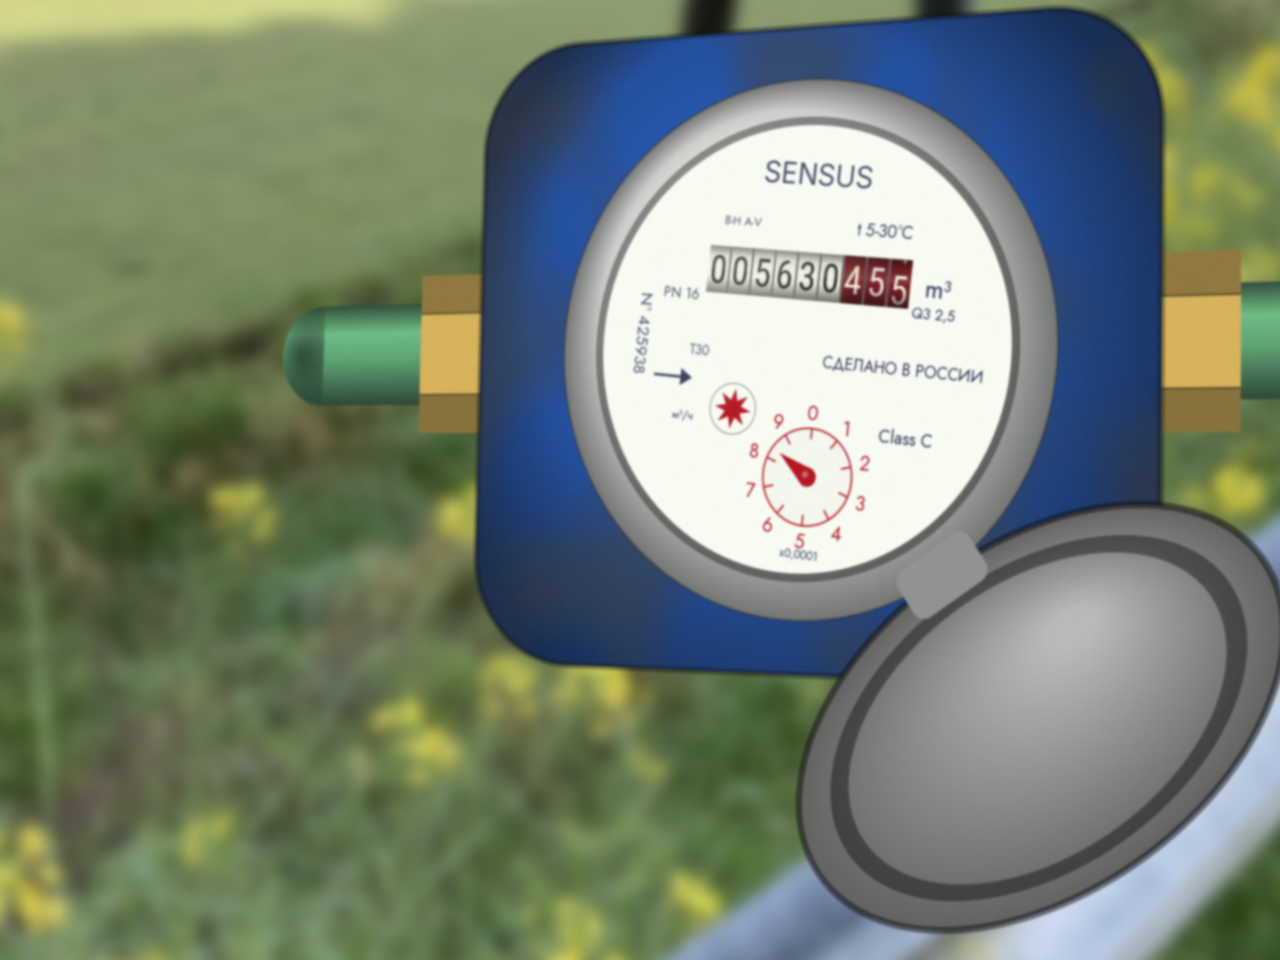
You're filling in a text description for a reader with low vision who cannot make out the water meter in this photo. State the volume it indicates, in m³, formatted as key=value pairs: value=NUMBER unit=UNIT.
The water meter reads value=5630.4548 unit=m³
